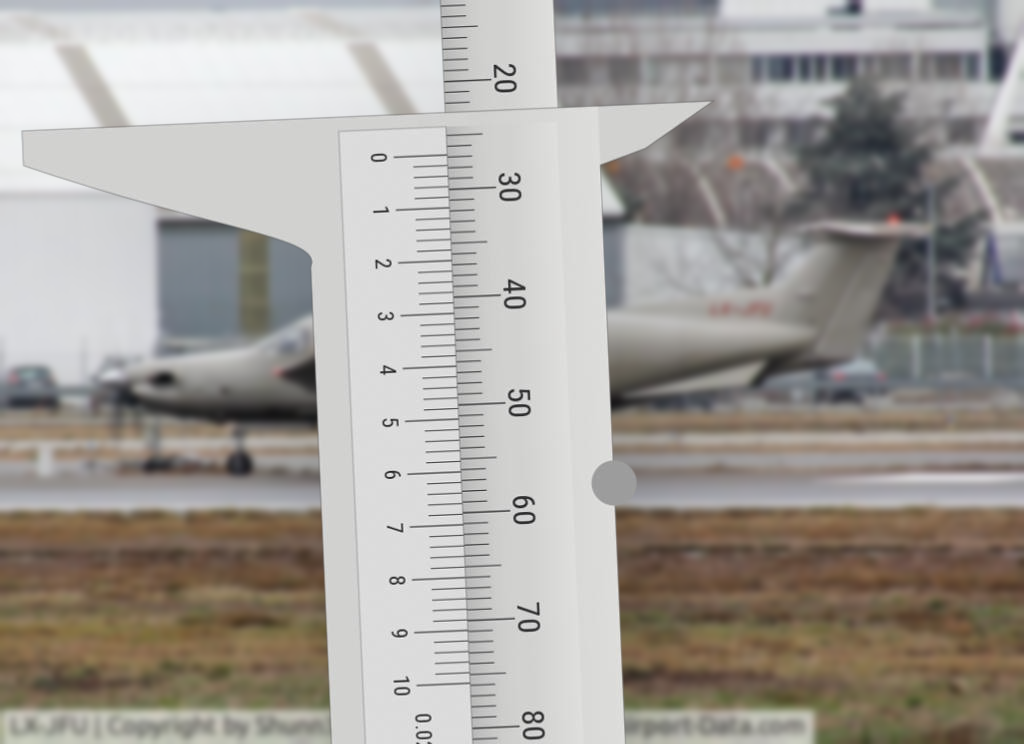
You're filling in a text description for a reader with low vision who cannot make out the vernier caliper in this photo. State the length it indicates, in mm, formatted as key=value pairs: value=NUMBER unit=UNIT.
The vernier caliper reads value=26.8 unit=mm
